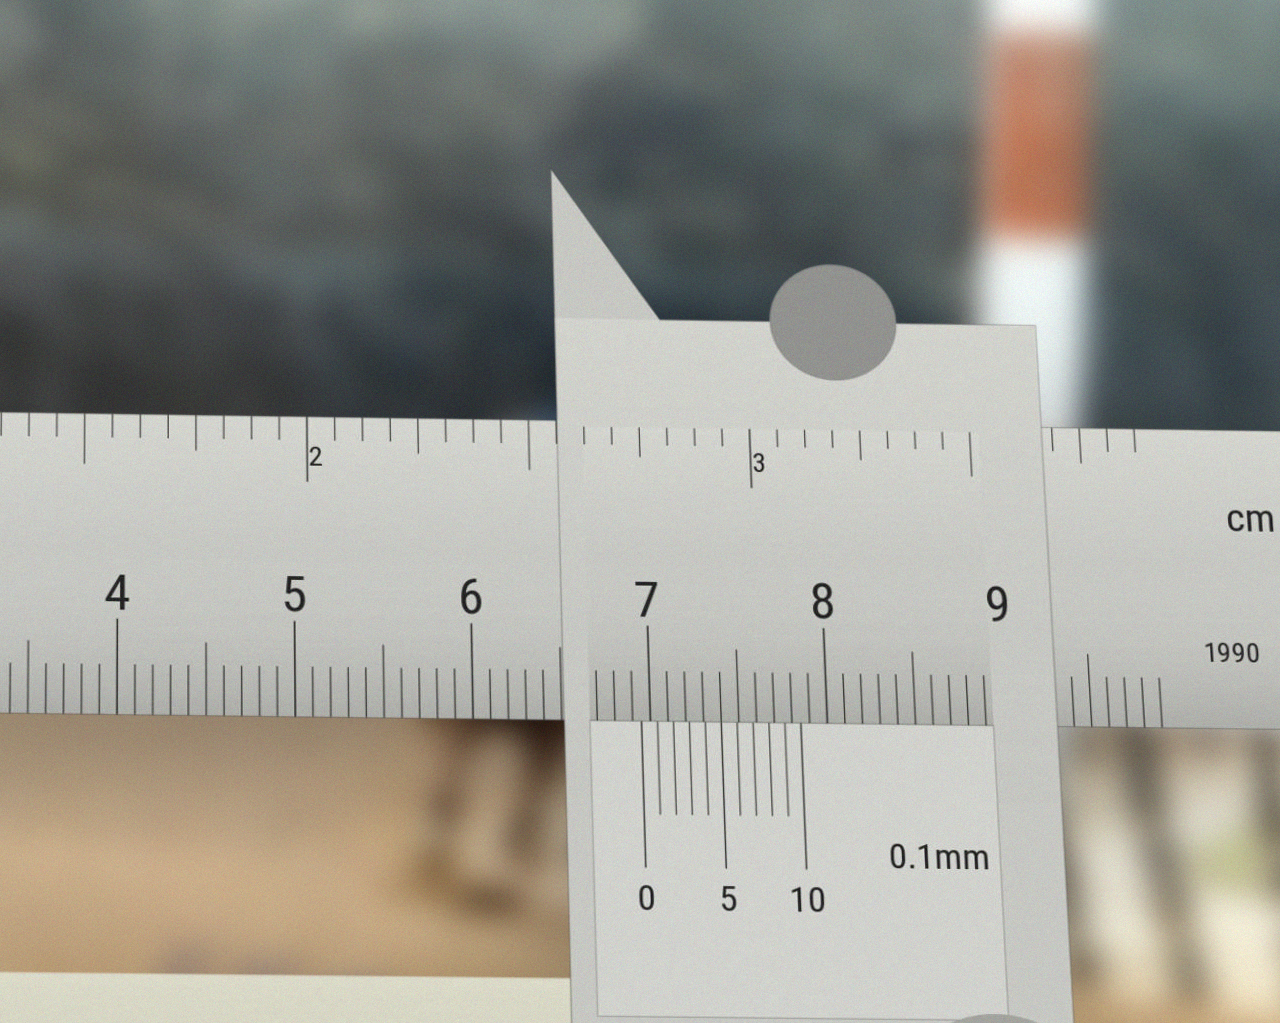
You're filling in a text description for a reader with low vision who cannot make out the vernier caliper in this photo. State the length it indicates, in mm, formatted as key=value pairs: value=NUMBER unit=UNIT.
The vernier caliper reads value=69.5 unit=mm
